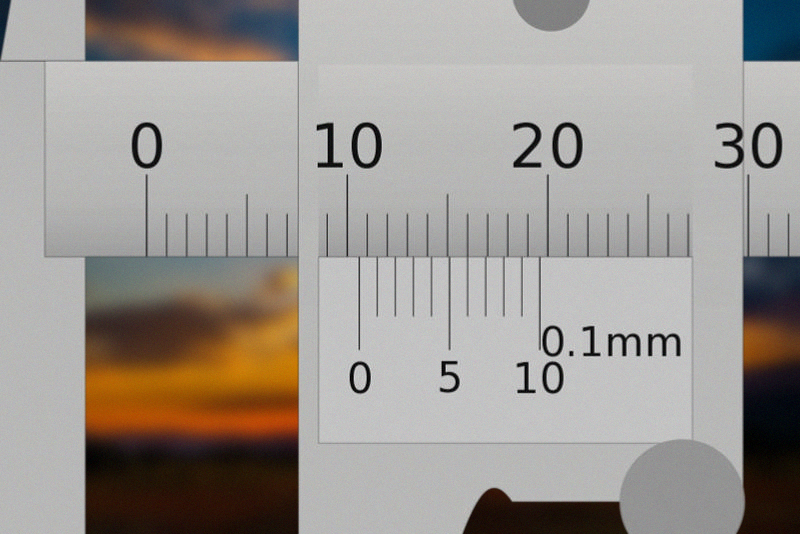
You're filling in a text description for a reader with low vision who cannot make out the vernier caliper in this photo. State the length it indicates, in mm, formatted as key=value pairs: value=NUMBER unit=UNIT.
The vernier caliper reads value=10.6 unit=mm
